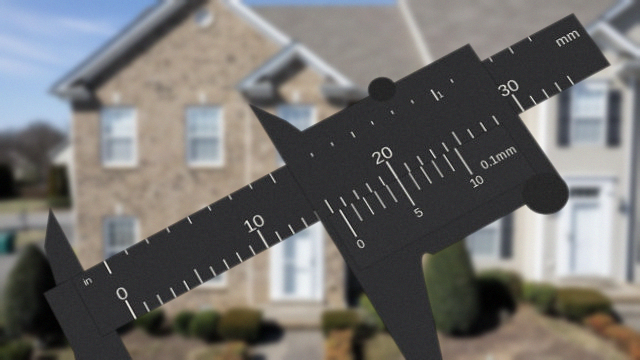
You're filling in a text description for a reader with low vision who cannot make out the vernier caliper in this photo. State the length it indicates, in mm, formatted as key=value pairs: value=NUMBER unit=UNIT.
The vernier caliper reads value=15.5 unit=mm
